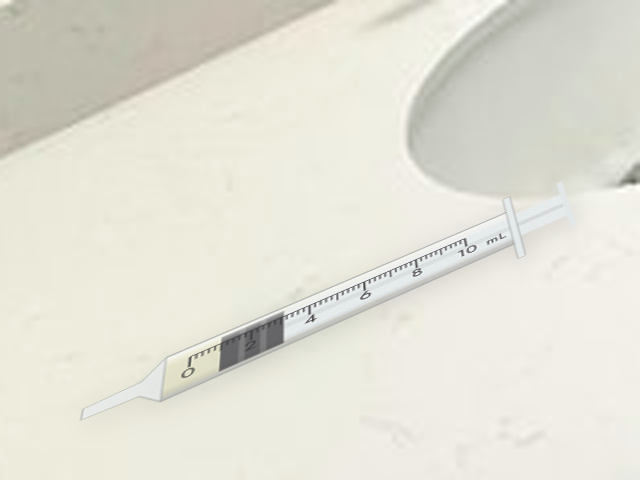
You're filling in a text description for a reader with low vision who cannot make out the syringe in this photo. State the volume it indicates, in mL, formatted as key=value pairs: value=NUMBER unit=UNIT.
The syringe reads value=1 unit=mL
